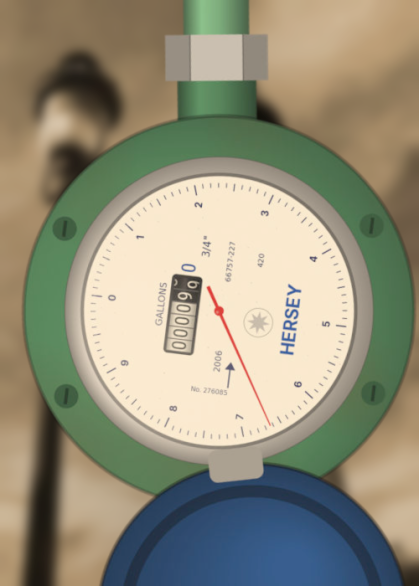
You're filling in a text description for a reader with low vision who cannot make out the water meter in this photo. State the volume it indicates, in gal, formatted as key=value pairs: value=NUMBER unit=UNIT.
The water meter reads value=986.6 unit=gal
